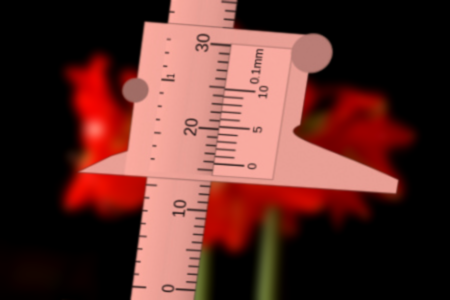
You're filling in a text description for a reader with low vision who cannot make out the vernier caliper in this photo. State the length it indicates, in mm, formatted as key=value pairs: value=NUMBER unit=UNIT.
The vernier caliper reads value=15.8 unit=mm
